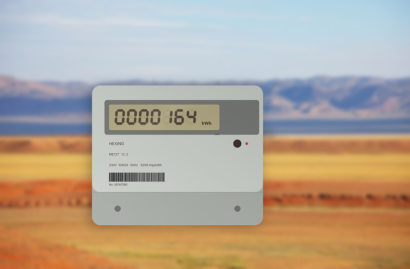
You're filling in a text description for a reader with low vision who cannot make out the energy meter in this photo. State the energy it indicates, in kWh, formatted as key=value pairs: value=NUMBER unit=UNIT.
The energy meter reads value=164 unit=kWh
